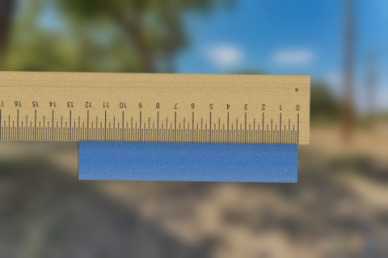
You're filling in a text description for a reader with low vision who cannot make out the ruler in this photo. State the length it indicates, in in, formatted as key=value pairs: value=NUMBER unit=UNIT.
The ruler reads value=12.5 unit=in
